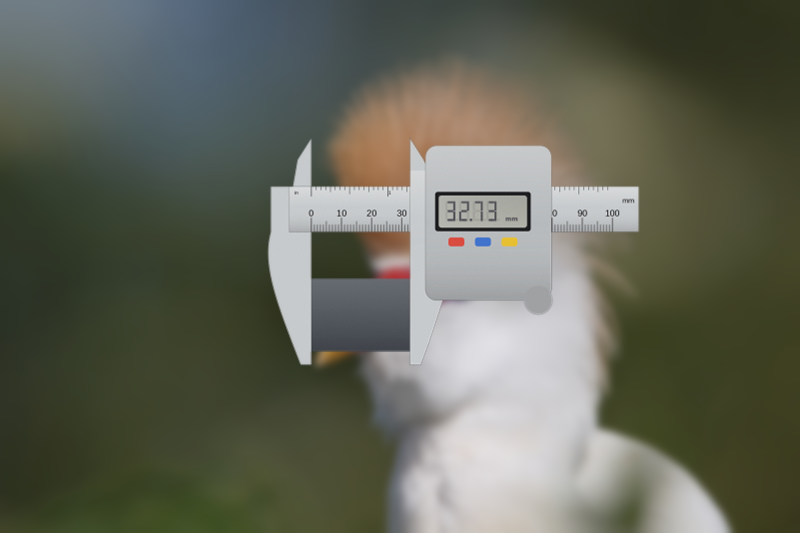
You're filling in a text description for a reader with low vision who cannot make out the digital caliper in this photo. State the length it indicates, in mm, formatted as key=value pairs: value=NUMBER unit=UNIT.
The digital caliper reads value=32.73 unit=mm
